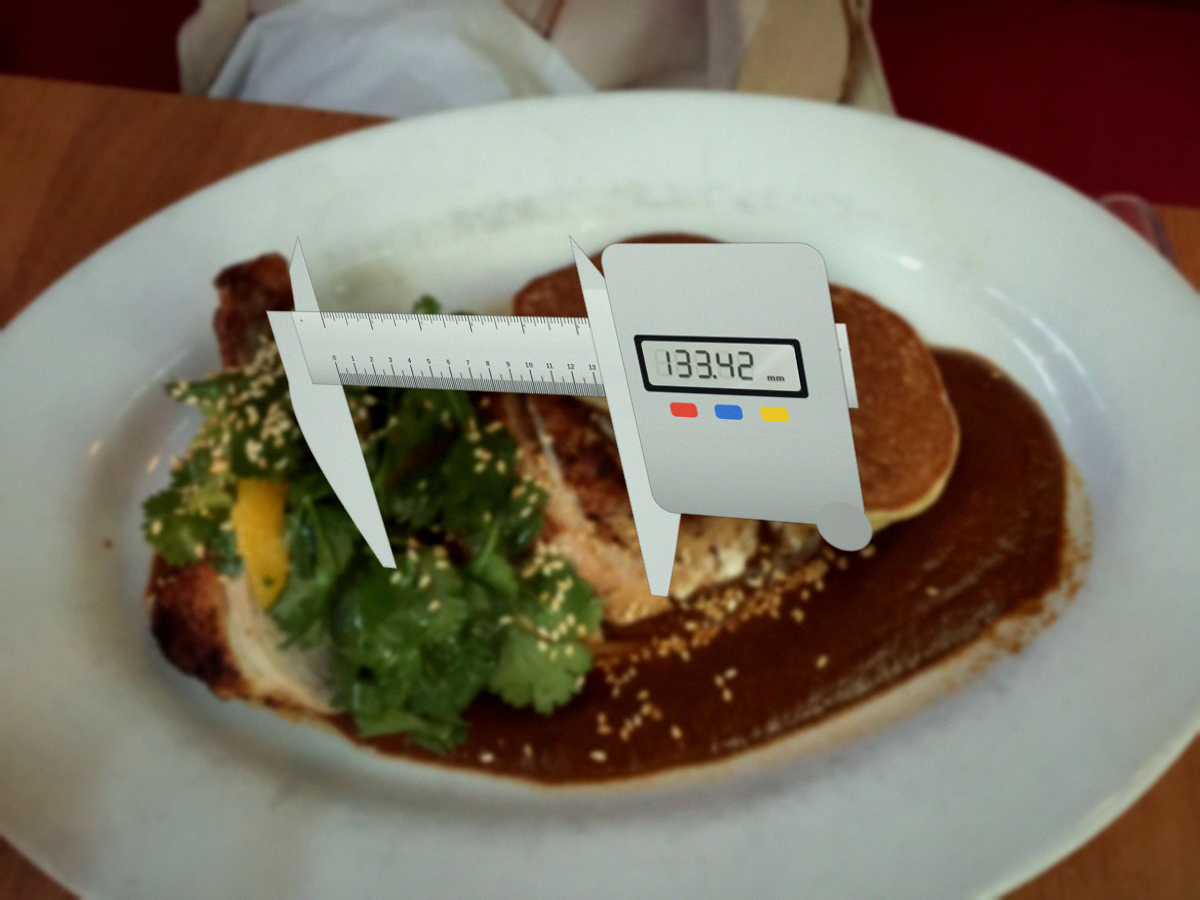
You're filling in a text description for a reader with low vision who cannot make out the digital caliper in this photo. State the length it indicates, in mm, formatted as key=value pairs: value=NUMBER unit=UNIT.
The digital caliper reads value=133.42 unit=mm
